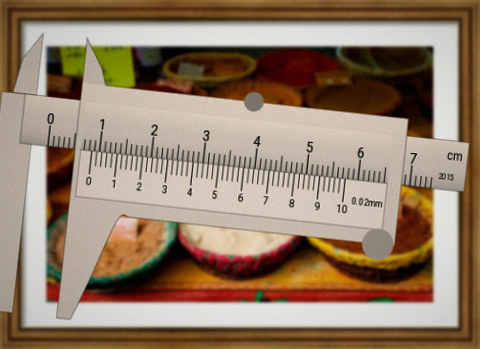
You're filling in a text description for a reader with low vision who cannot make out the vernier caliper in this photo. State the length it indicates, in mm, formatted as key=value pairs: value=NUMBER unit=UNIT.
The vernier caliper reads value=8.5 unit=mm
